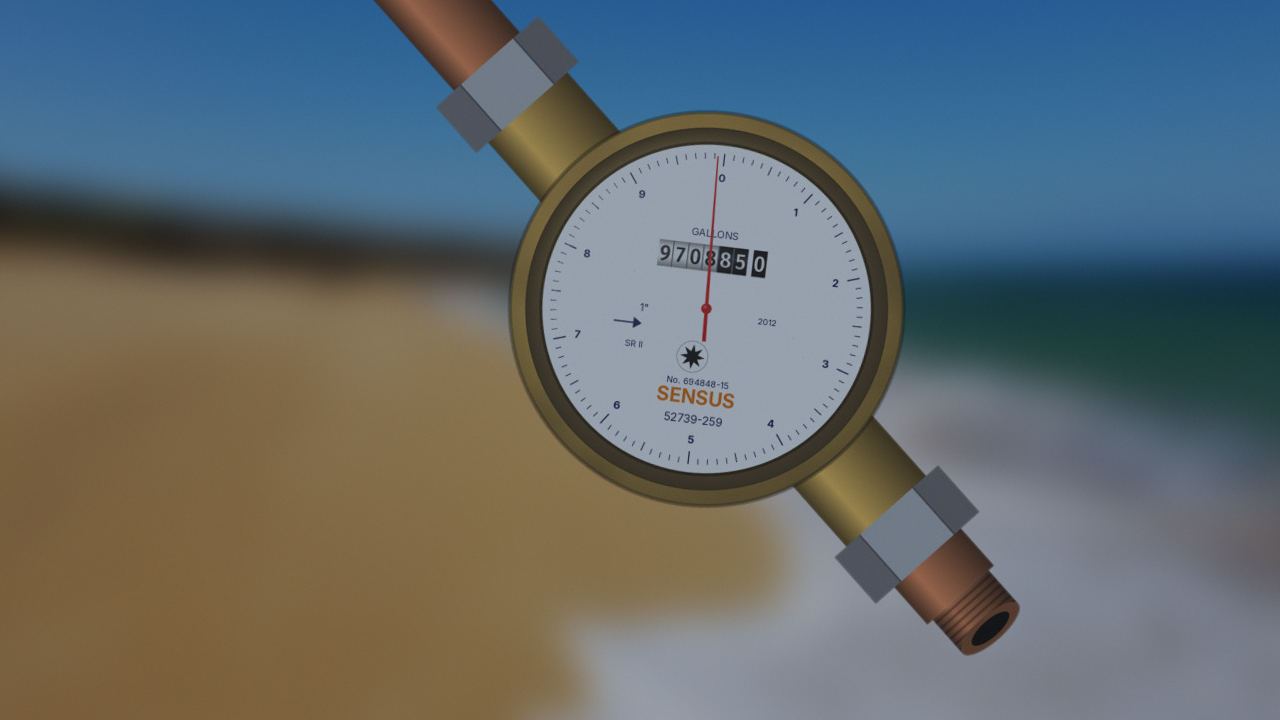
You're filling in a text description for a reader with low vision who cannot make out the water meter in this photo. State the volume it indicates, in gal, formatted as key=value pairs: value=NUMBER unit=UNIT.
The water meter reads value=9708849.9 unit=gal
